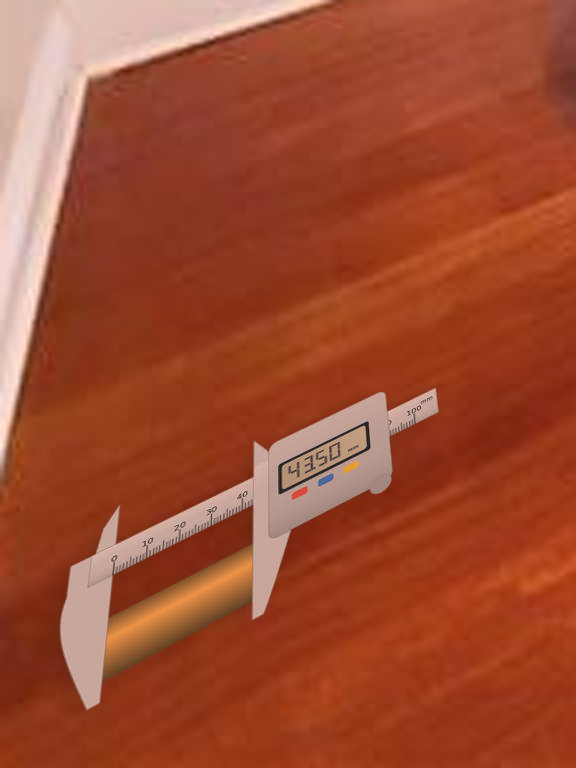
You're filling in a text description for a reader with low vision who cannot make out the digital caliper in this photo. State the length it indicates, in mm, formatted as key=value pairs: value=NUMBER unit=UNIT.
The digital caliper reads value=43.50 unit=mm
